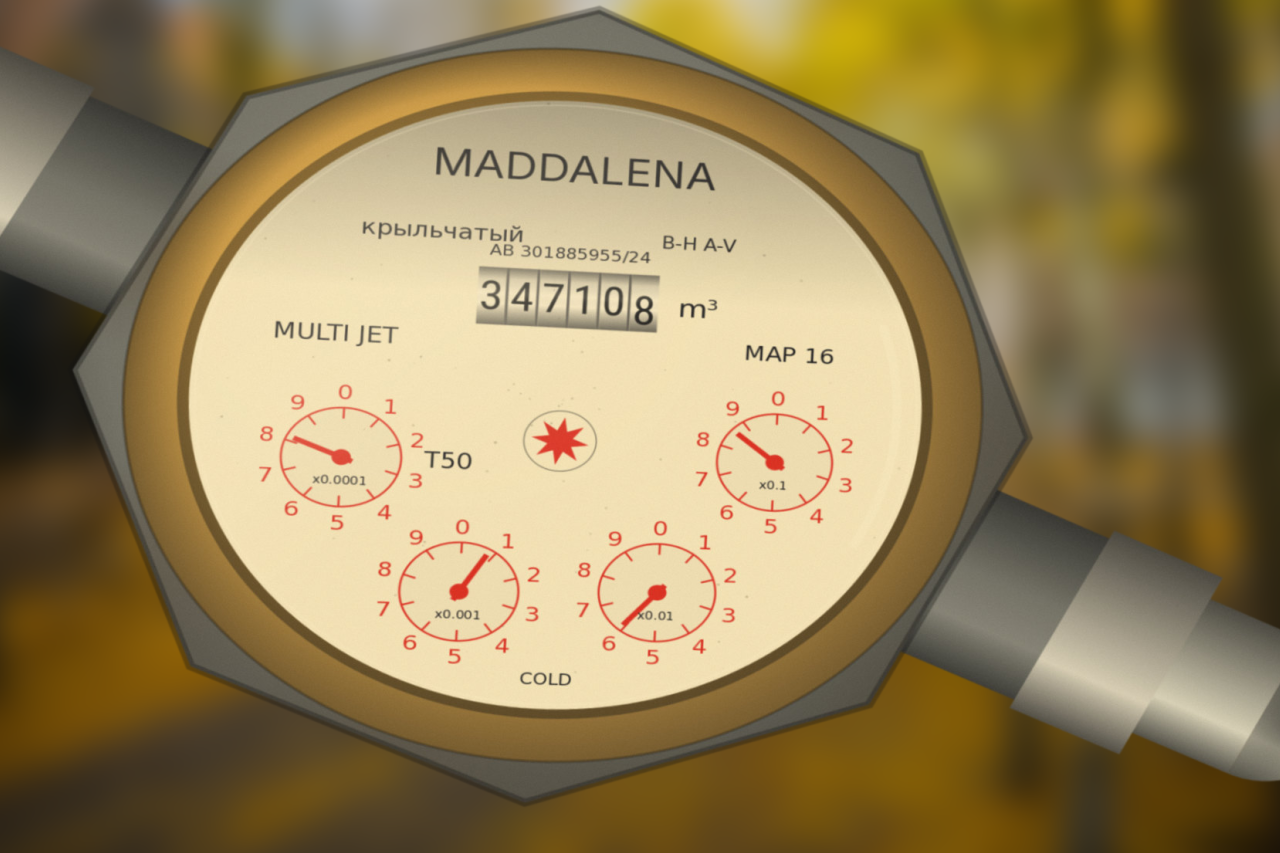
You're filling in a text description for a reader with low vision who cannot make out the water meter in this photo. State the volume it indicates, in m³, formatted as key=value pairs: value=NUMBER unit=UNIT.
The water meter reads value=347107.8608 unit=m³
